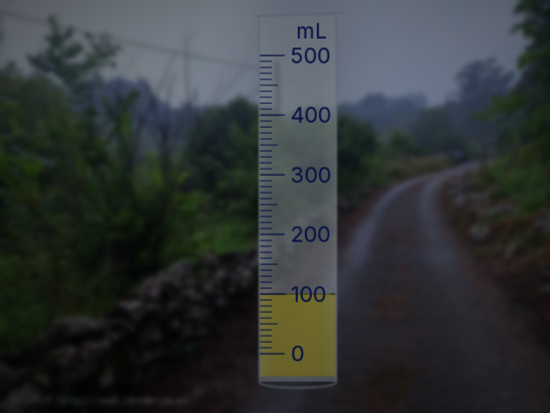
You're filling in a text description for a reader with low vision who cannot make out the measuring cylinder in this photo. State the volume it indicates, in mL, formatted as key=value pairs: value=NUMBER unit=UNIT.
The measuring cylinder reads value=100 unit=mL
